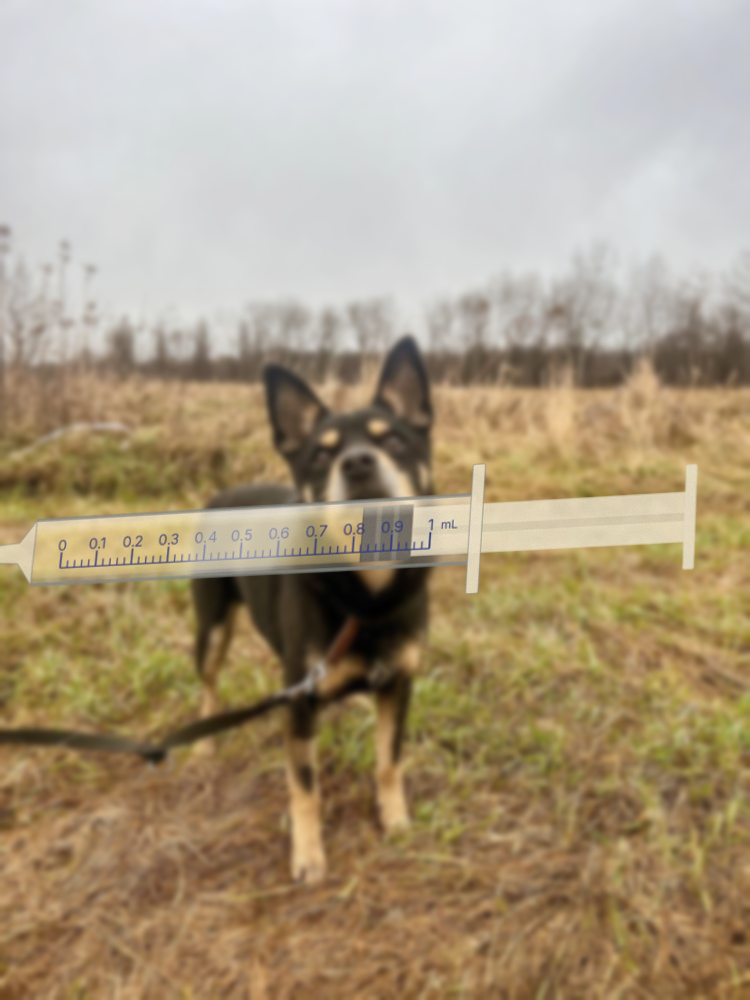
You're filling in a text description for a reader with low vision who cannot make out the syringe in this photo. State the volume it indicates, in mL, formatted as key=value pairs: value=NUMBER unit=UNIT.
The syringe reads value=0.82 unit=mL
